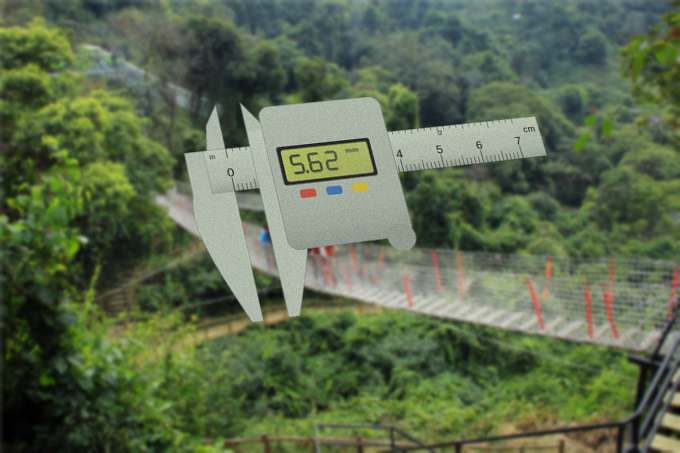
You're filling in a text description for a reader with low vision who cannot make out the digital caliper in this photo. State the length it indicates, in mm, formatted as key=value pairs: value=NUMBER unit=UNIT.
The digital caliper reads value=5.62 unit=mm
